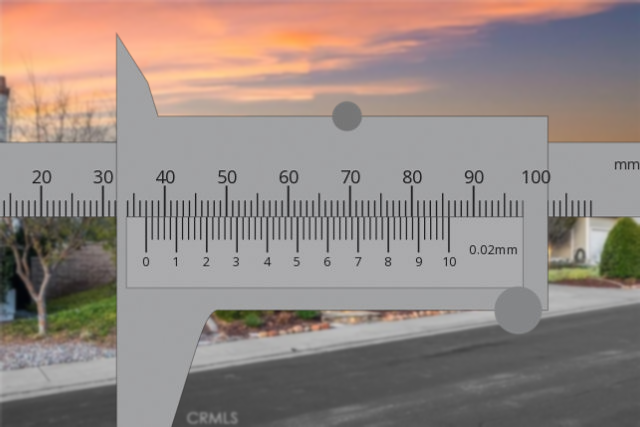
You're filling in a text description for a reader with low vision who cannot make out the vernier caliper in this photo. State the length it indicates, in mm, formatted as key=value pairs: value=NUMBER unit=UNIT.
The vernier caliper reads value=37.0 unit=mm
